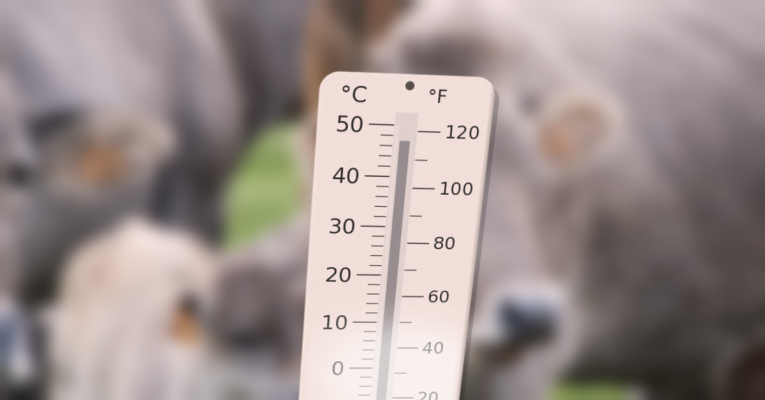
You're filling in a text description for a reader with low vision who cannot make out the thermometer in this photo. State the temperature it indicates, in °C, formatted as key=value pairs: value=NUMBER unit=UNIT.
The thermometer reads value=47 unit=°C
